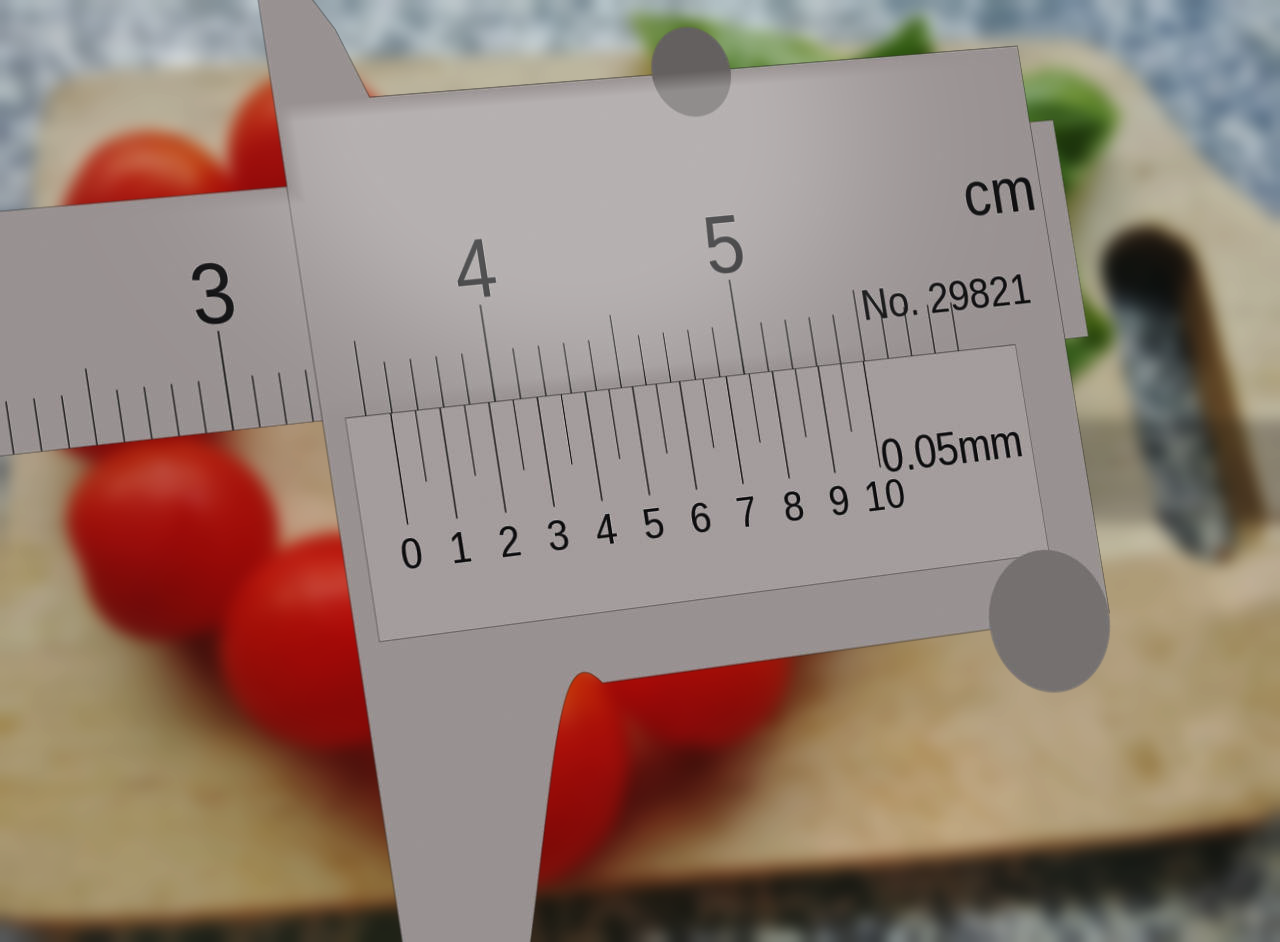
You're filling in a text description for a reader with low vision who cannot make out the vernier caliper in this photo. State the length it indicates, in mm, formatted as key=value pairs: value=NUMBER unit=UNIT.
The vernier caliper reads value=35.95 unit=mm
